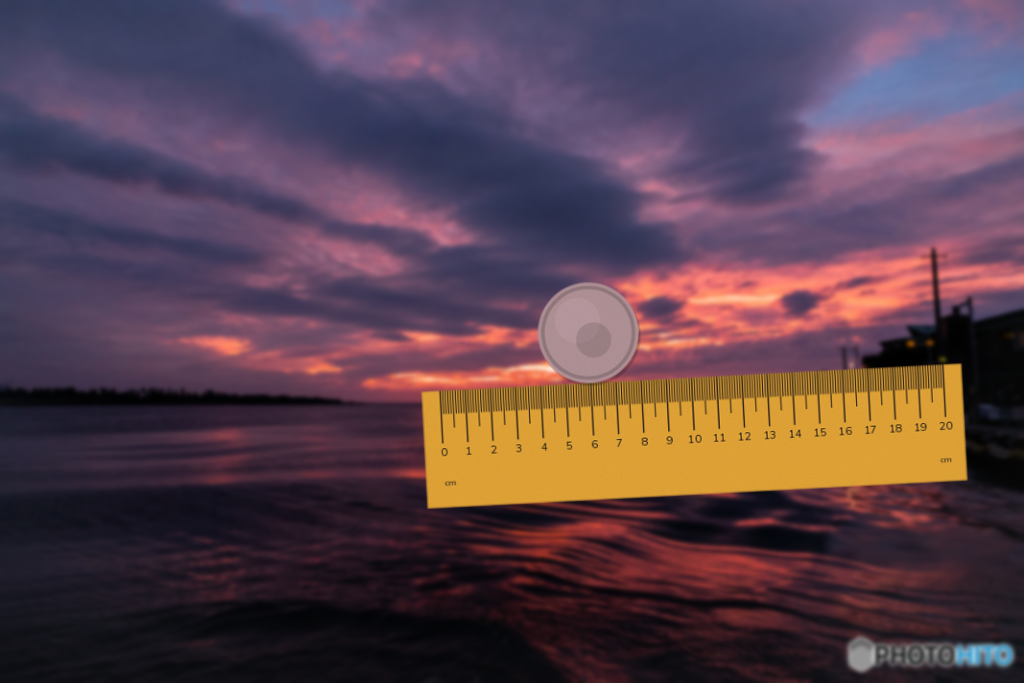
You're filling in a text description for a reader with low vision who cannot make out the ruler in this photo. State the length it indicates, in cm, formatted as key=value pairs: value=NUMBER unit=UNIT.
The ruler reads value=4 unit=cm
